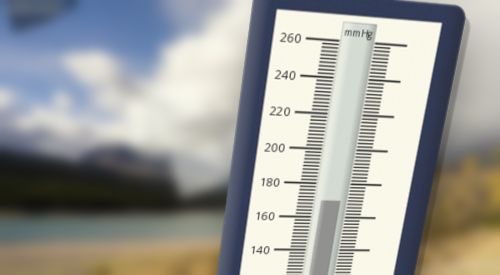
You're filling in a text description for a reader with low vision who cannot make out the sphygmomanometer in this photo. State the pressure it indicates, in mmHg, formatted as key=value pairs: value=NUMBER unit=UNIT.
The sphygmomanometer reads value=170 unit=mmHg
